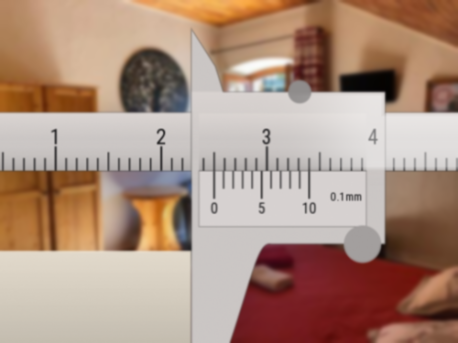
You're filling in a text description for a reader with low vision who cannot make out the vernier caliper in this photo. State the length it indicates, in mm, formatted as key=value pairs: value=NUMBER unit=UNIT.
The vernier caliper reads value=25.0 unit=mm
